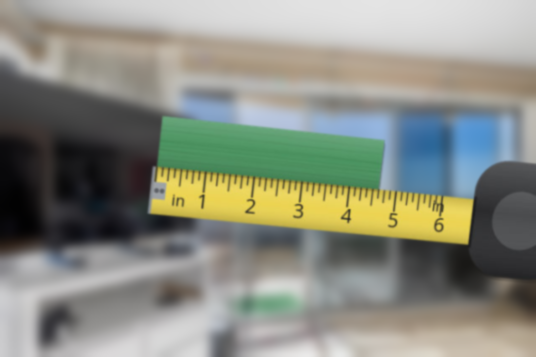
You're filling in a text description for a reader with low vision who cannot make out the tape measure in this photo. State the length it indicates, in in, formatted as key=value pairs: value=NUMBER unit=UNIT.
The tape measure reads value=4.625 unit=in
